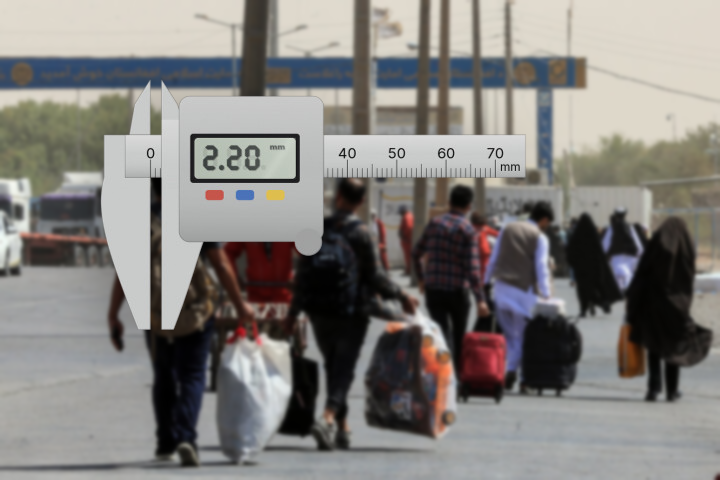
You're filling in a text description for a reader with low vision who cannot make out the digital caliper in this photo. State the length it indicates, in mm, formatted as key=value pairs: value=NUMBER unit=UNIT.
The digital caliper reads value=2.20 unit=mm
